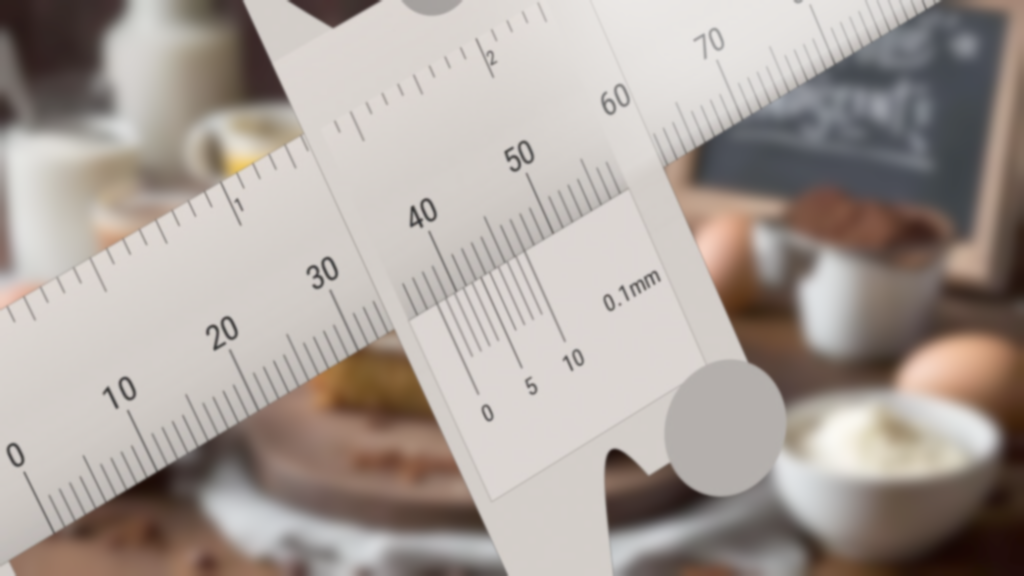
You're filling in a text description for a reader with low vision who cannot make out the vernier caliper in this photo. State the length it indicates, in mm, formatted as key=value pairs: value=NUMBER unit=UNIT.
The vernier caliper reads value=38.0 unit=mm
